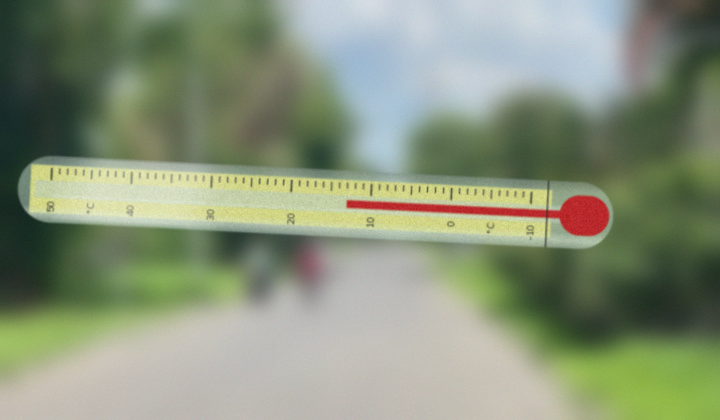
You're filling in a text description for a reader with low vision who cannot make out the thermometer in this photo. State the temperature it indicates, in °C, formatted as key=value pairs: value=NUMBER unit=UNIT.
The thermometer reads value=13 unit=°C
